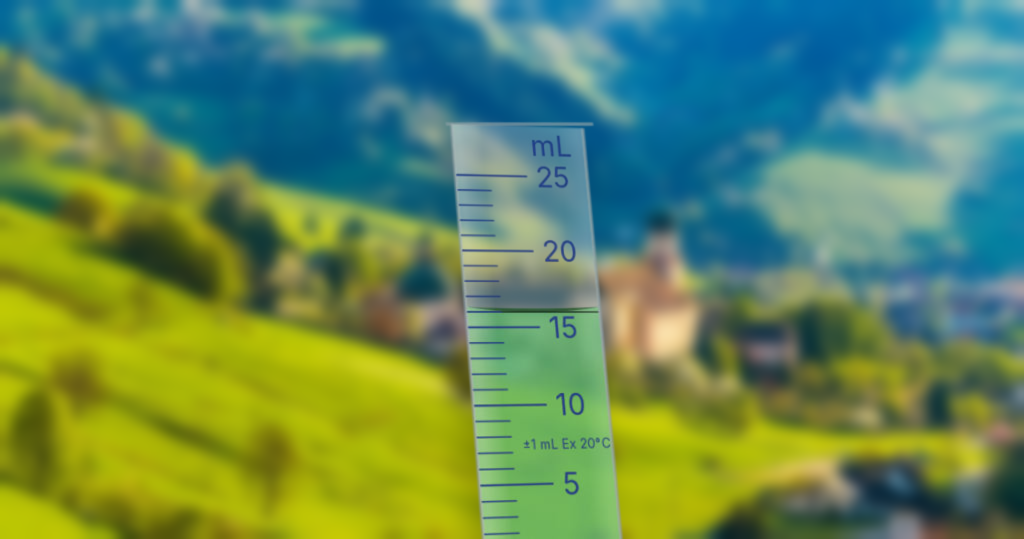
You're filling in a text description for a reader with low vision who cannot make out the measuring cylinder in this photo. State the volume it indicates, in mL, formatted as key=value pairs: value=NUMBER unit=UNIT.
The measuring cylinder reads value=16 unit=mL
